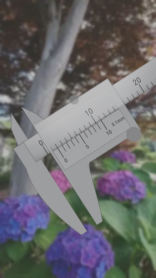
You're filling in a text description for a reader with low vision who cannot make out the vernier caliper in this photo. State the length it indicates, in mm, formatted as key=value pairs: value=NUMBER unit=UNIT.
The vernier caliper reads value=2.0 unit=mm
